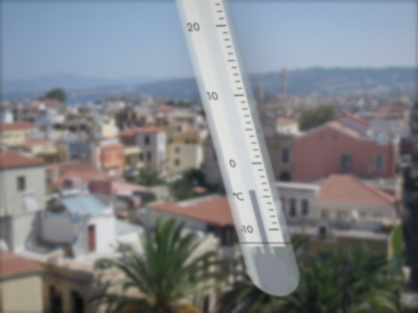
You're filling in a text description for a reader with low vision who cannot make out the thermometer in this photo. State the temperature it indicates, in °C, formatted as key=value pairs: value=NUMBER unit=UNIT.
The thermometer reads value=-4 unit=°C
